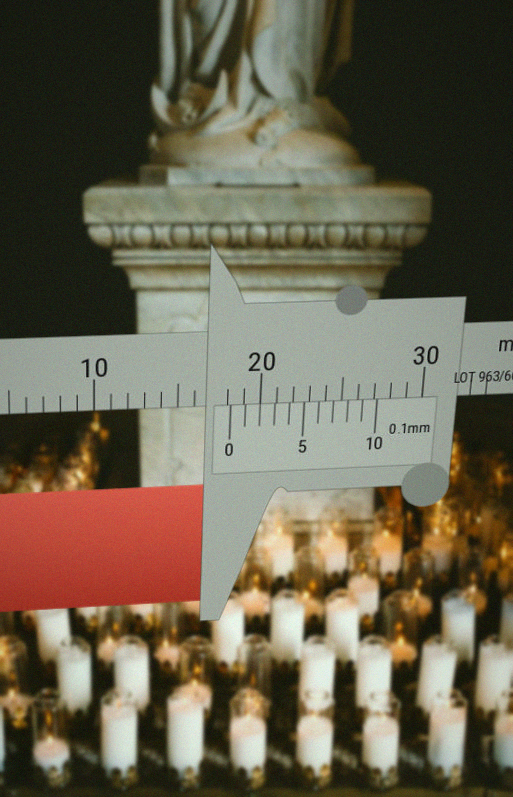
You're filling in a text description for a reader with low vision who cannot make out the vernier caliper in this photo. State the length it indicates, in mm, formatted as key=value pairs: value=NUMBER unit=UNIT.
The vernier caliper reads value=18.2 unit=mm
